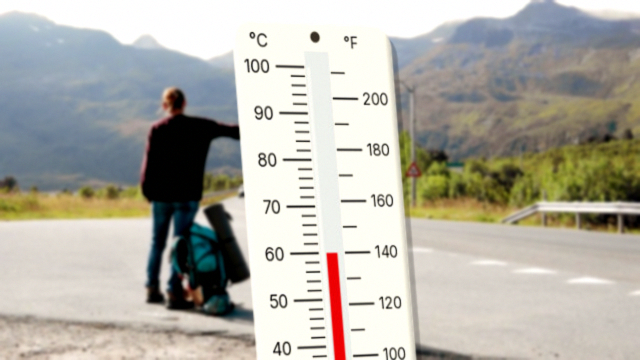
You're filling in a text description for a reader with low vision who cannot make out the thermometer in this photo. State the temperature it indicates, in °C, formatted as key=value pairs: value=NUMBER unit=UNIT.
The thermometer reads value=60 unit=°C
